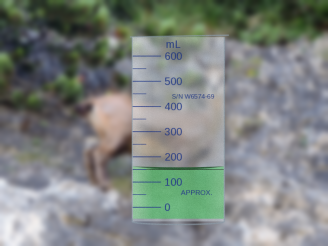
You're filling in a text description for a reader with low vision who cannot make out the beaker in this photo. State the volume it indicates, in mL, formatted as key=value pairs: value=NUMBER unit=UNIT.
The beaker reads value=150 unit=mL
